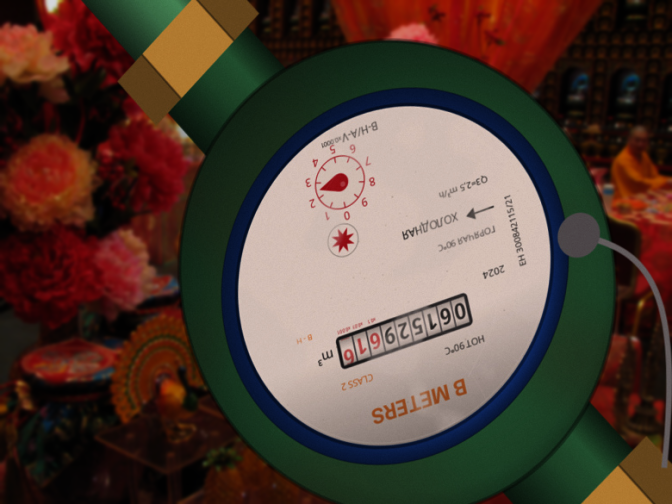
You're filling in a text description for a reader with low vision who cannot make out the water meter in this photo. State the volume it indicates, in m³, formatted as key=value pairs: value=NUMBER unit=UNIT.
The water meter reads value=61529.6162 unit=m³
